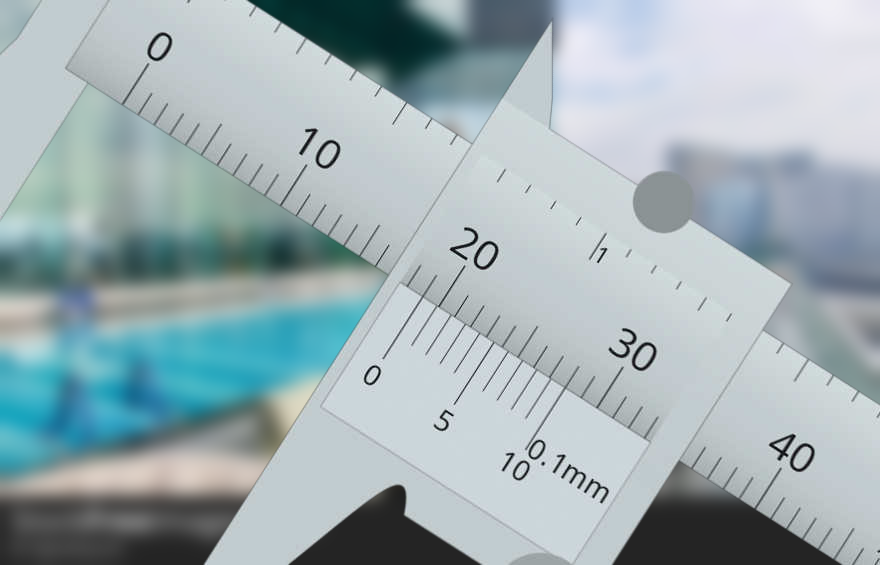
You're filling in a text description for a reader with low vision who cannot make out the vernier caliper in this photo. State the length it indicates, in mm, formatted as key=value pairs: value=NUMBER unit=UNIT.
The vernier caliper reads value=19.0 unit=mm
